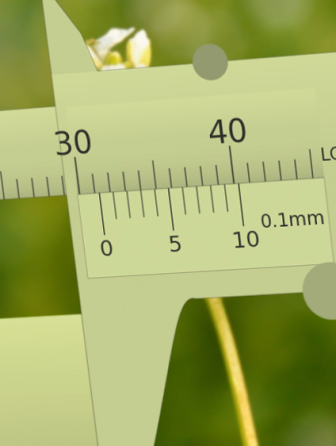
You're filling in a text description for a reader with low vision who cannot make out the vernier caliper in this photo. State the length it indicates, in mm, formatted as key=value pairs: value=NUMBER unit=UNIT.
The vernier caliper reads value=31.3 unit=mm
